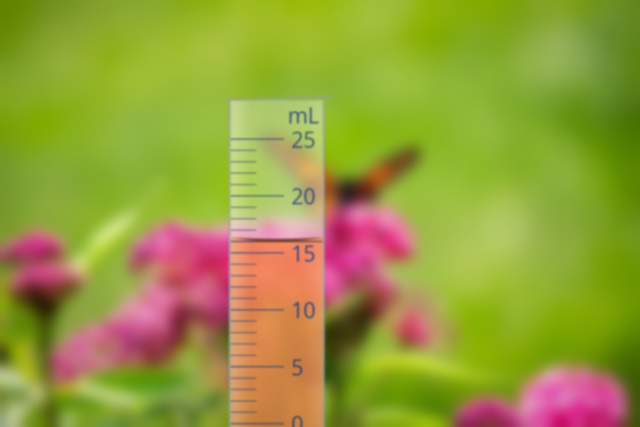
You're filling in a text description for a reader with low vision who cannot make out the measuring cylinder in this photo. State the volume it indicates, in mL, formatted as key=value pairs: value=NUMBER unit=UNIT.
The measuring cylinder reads value=16 unit=mL
